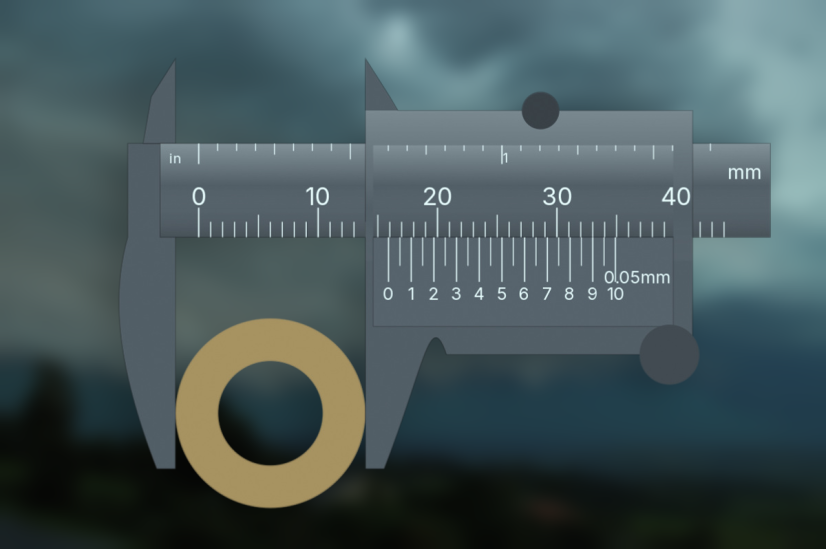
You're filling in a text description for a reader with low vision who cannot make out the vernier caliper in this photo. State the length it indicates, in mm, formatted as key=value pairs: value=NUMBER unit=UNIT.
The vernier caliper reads value=15.9 unit=mm
